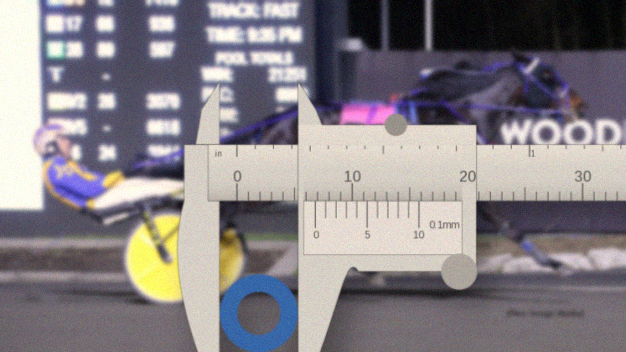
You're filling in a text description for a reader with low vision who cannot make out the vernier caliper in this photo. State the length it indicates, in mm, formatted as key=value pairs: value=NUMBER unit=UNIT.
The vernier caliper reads value=6.8 unit=mm
